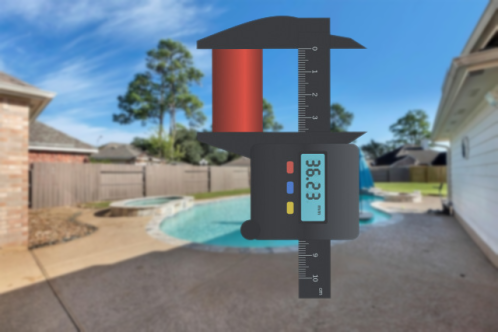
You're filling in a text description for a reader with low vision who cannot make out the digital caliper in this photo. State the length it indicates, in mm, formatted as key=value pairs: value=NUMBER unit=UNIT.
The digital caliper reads value=36.23 unit=mm
